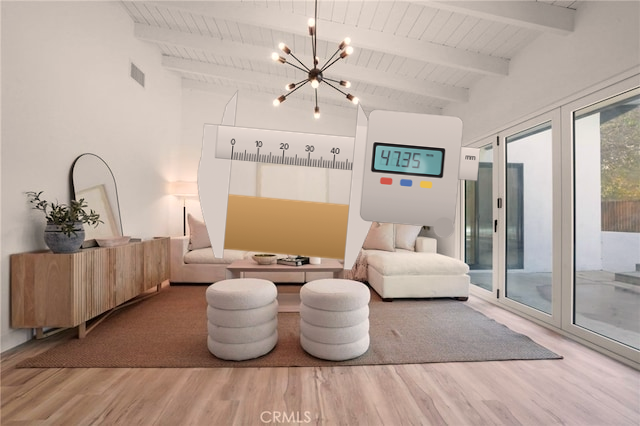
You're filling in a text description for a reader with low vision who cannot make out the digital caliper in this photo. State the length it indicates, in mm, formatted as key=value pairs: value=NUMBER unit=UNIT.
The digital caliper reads value=47.35 unit=mm
